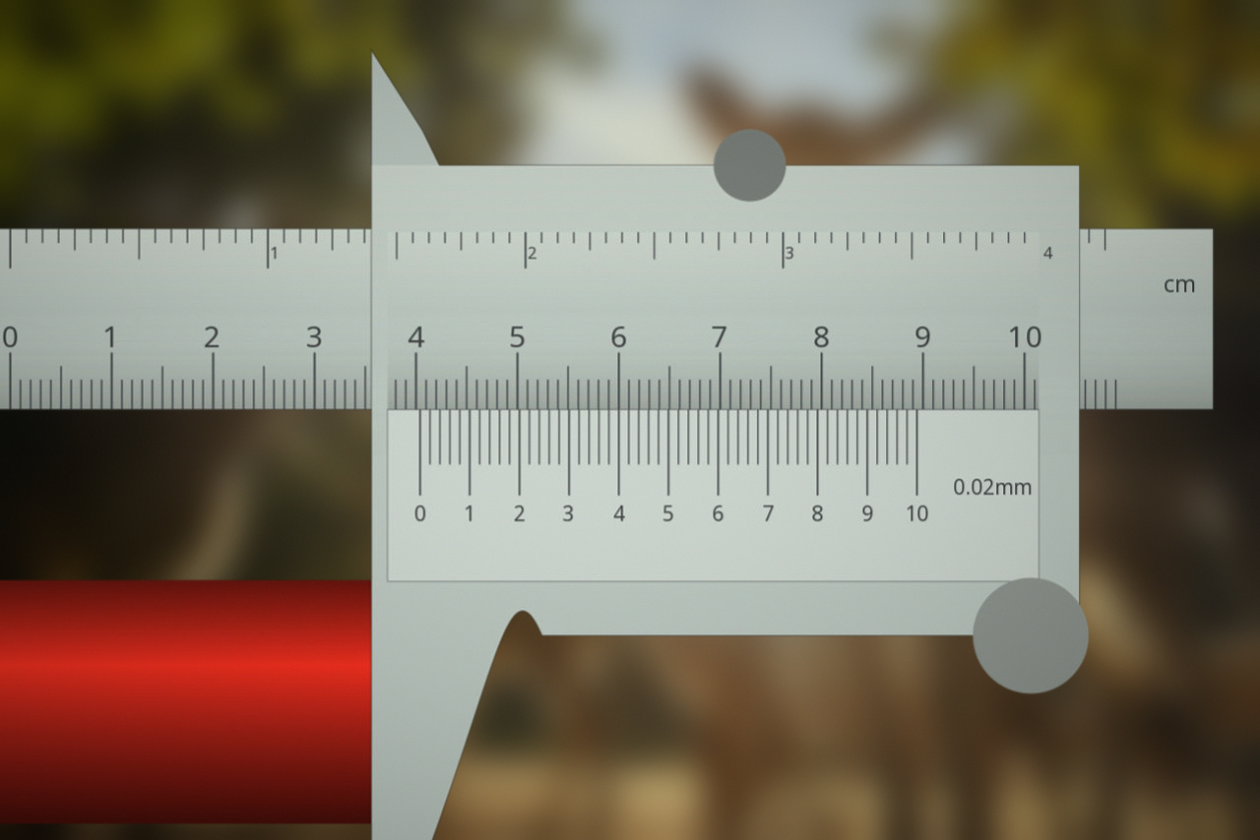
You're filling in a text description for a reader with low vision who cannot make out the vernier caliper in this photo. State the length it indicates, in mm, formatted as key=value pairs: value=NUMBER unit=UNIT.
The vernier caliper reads value=40.4 unit=mm
